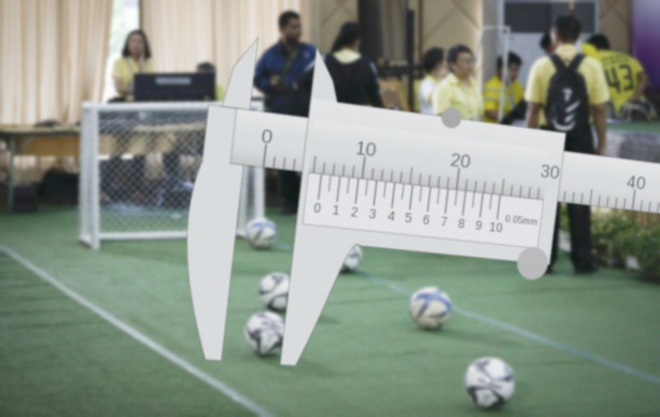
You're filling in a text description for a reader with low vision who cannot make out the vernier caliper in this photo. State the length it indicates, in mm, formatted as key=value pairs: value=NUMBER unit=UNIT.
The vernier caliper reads value=5.8 unit=mm
